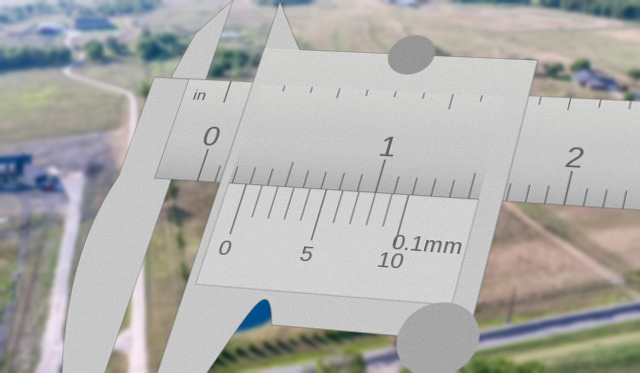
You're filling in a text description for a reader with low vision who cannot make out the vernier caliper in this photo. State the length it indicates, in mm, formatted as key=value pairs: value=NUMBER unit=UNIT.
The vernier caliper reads value=2.8 unit=mm
